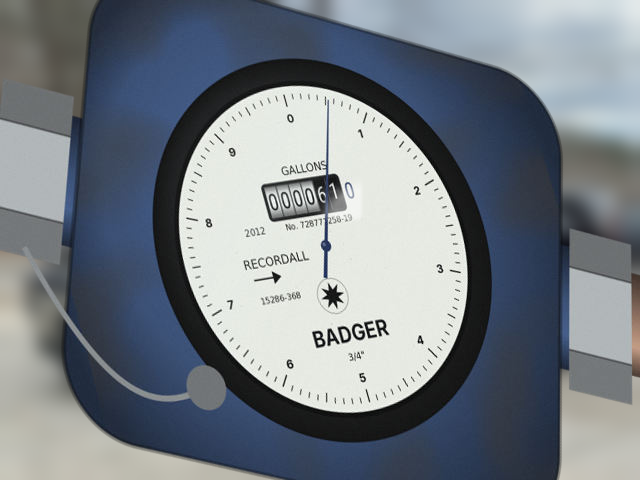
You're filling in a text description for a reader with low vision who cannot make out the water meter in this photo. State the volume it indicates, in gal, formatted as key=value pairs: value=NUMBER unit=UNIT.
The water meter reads value=610.5 unit=gal
